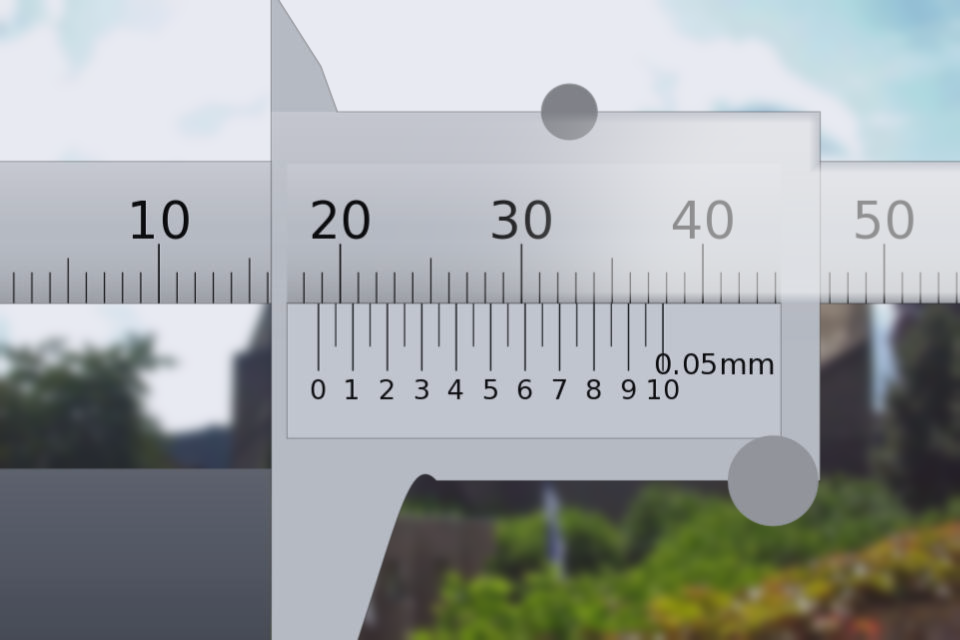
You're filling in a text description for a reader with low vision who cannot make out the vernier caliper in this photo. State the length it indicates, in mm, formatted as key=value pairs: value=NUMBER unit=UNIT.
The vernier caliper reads value=18.8 unit=mm
